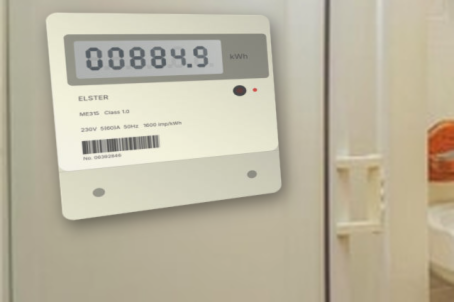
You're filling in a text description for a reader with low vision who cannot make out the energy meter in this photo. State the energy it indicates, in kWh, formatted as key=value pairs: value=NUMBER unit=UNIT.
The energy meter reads value=884.9 unit=kWh
